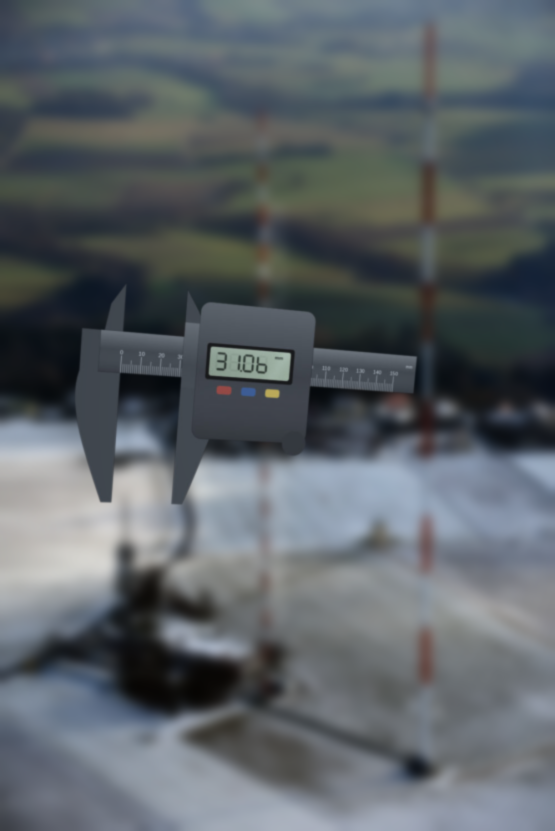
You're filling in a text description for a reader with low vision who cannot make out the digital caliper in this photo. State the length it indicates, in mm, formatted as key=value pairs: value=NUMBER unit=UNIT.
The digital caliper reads value=31.06 unit=mm
